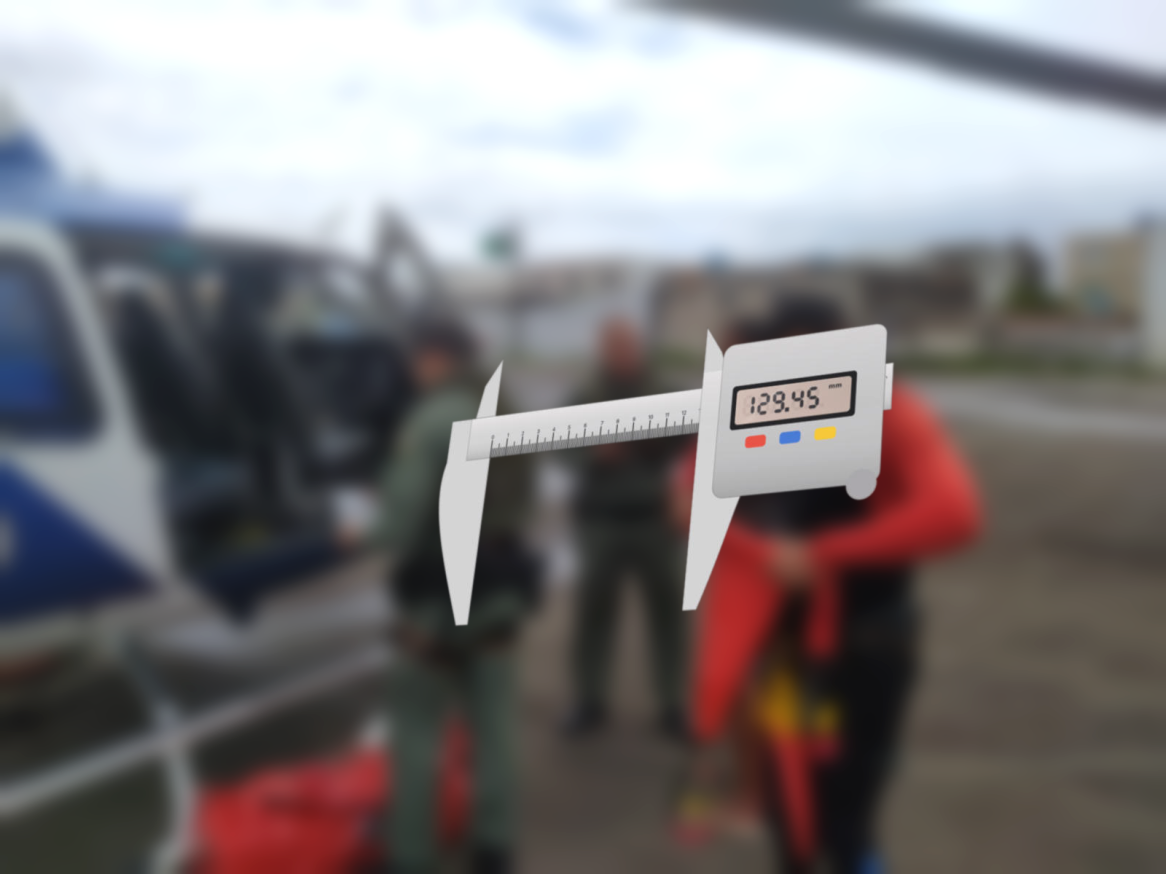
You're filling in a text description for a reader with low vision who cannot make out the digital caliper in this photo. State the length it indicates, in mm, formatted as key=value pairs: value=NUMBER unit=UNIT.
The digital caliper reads value=129.45 unit=mm
